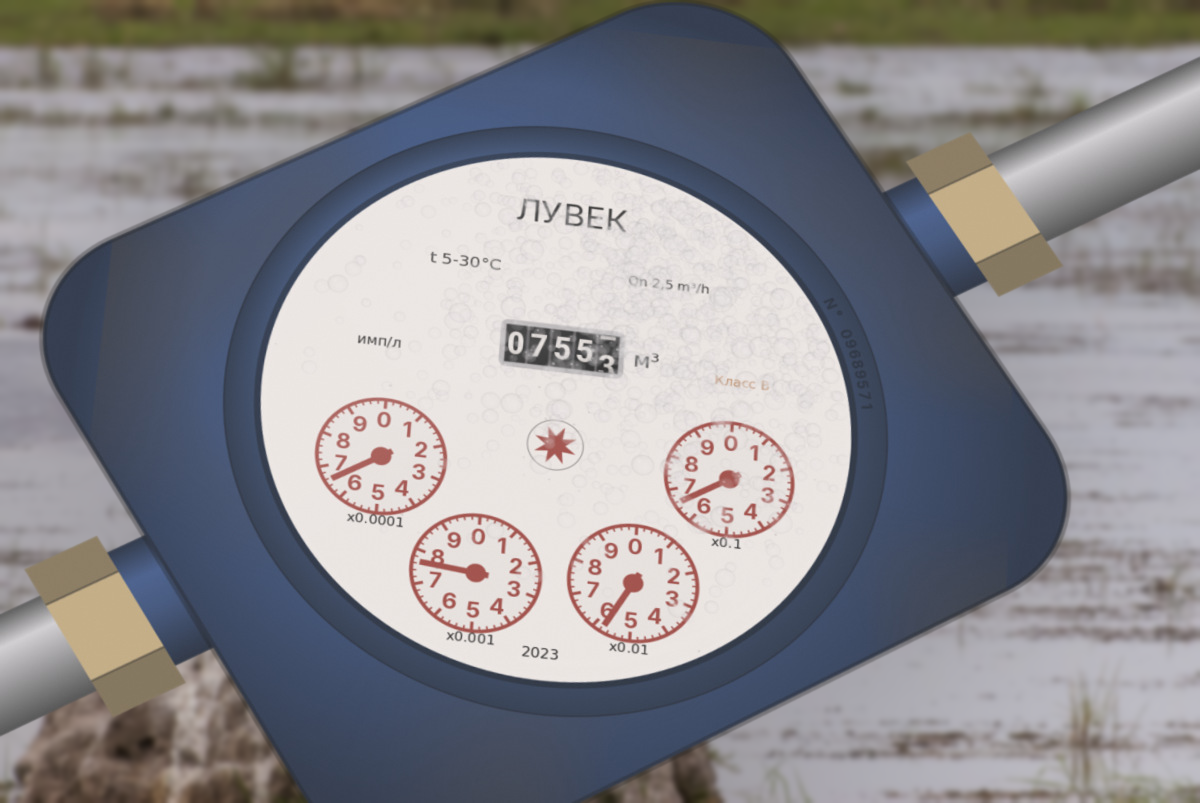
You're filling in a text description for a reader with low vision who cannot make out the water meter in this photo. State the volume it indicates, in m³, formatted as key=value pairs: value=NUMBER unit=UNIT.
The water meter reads value=7552.6576 unit=m³
